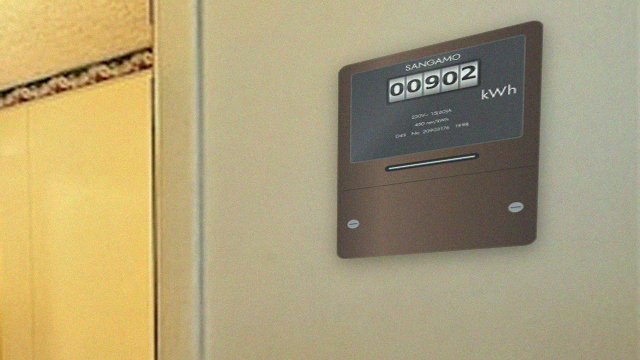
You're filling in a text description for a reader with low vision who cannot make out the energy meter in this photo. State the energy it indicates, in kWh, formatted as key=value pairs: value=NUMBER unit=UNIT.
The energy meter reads value=902 unit=kWh
